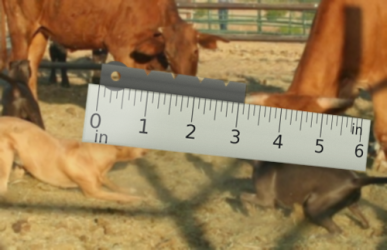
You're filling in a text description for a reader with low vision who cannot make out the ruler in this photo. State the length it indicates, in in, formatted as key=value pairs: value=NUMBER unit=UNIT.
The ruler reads value=3.125 unit=in
